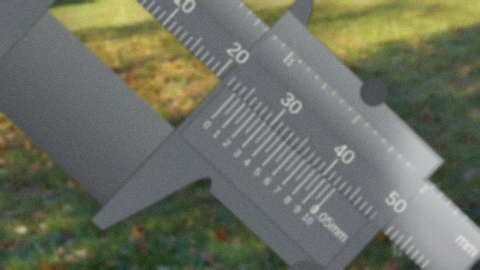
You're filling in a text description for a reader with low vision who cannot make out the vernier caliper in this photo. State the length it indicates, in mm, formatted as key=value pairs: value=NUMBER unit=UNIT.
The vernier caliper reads value=23.5 unit=mm
